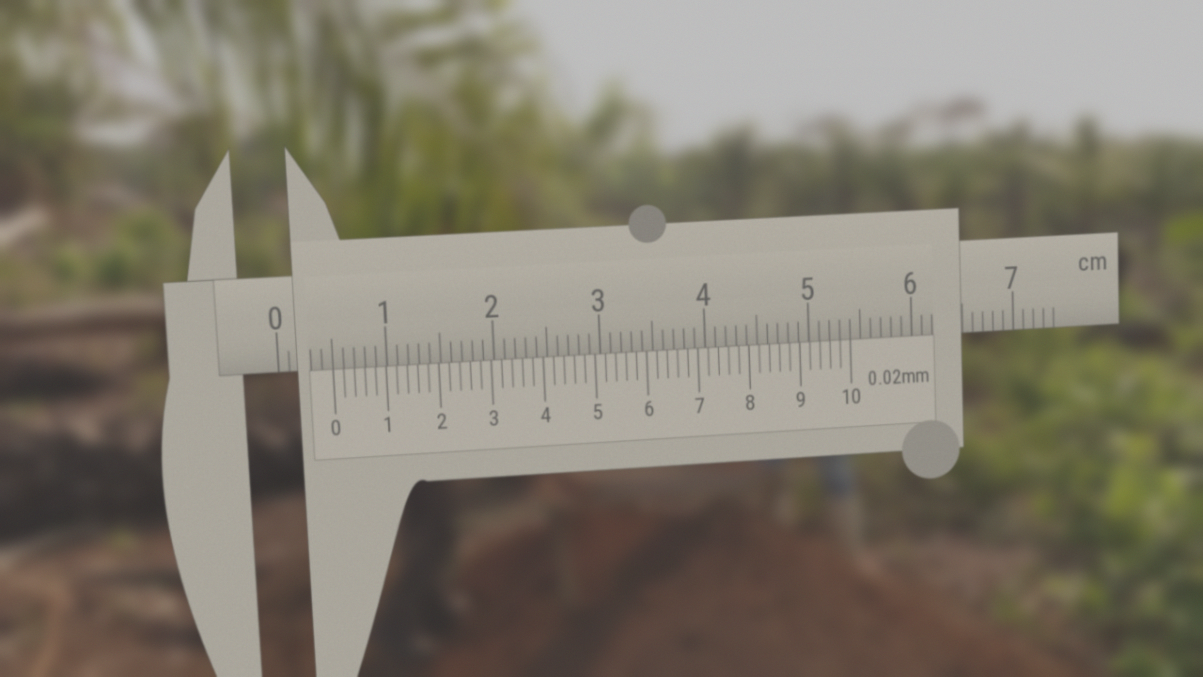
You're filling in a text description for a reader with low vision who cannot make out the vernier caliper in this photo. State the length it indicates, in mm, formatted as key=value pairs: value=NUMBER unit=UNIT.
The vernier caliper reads value=5.0 unit=mm
